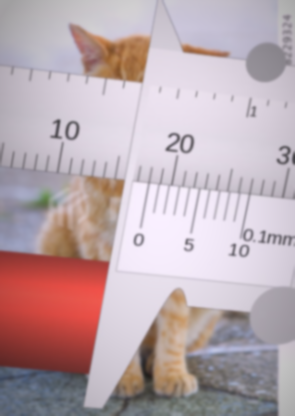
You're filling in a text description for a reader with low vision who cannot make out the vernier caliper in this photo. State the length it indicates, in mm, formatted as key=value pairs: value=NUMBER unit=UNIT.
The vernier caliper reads value=18.0 unit=mm
